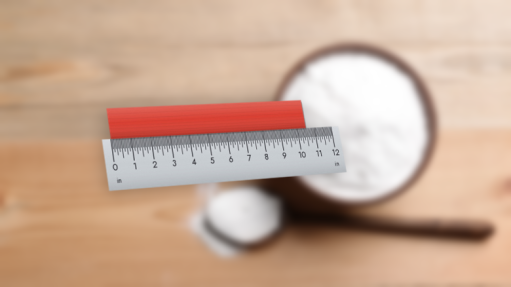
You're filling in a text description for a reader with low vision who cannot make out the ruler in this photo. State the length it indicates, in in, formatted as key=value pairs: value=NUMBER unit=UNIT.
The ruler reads value=10.5 unit=in
